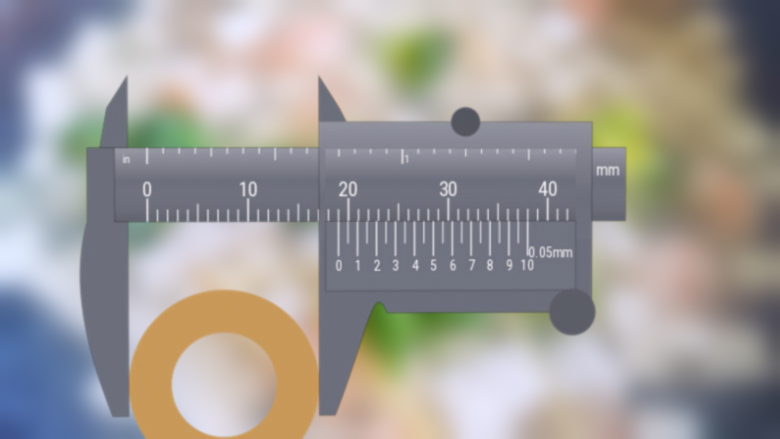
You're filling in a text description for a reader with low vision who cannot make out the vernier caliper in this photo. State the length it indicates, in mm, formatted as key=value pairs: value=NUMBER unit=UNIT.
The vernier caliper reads value=19.0 unit=mm
